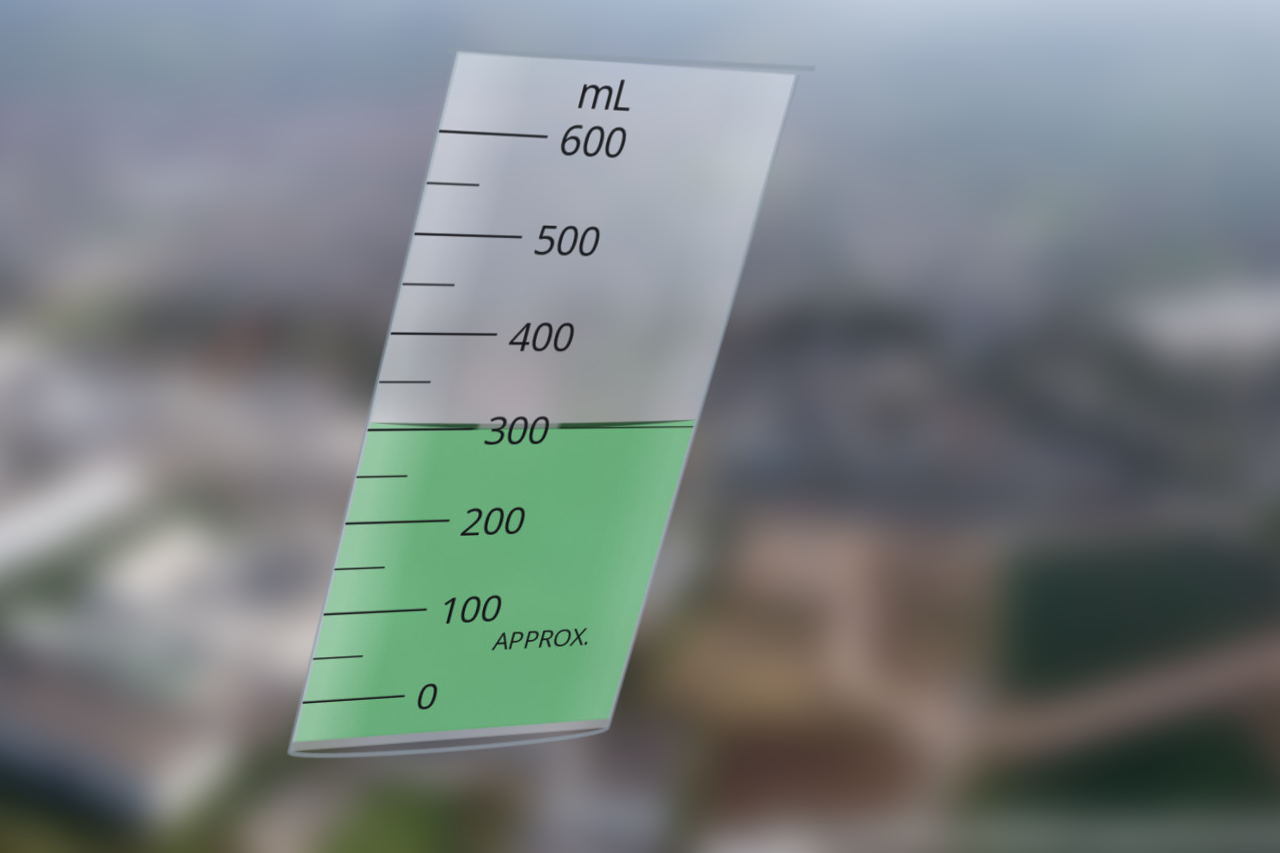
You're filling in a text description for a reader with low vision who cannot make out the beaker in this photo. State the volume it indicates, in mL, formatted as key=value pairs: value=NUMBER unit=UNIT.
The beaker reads value=300 unit=mL
